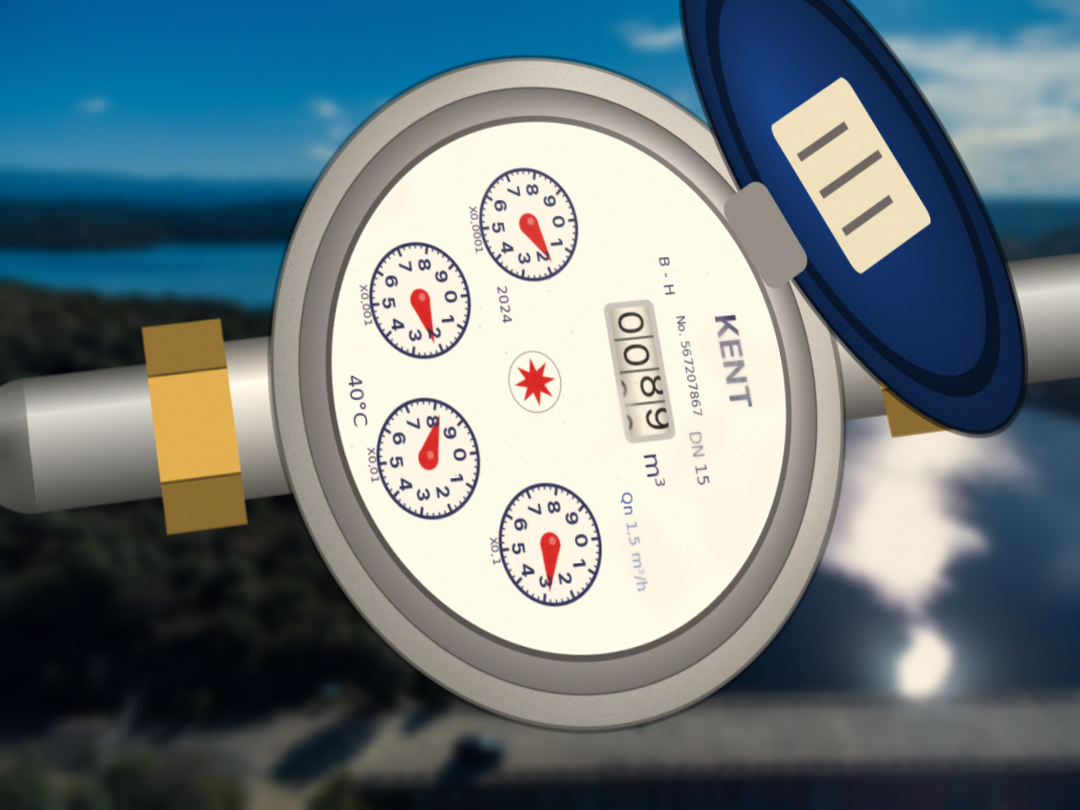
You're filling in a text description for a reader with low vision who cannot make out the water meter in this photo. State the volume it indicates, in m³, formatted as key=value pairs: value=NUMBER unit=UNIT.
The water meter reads value=89.2821 unit=m³
